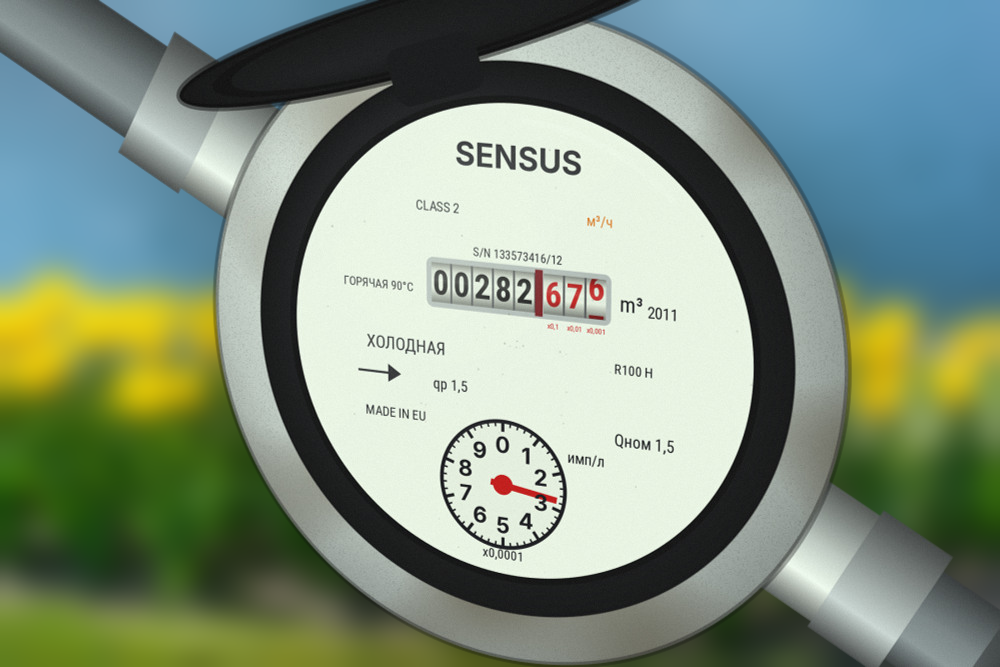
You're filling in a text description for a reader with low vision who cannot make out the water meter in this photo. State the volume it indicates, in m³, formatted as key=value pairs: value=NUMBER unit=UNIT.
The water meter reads value=282.6762 unit=m³
